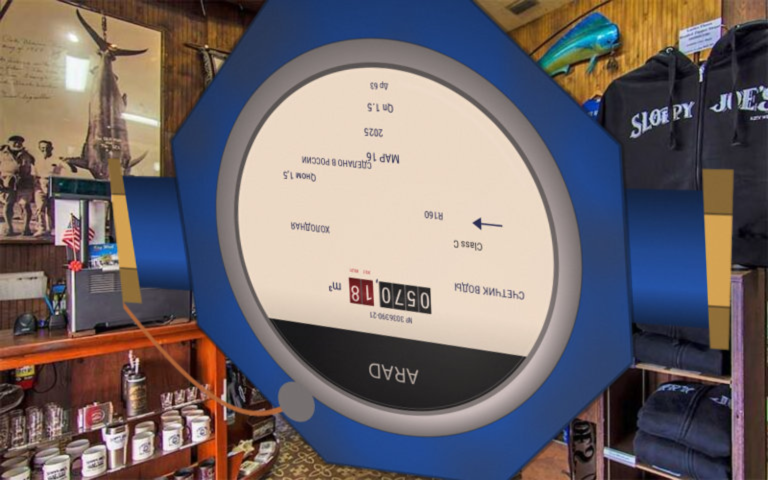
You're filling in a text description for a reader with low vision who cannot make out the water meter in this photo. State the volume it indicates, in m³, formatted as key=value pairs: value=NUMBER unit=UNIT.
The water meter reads value=570.18 unit=m³
